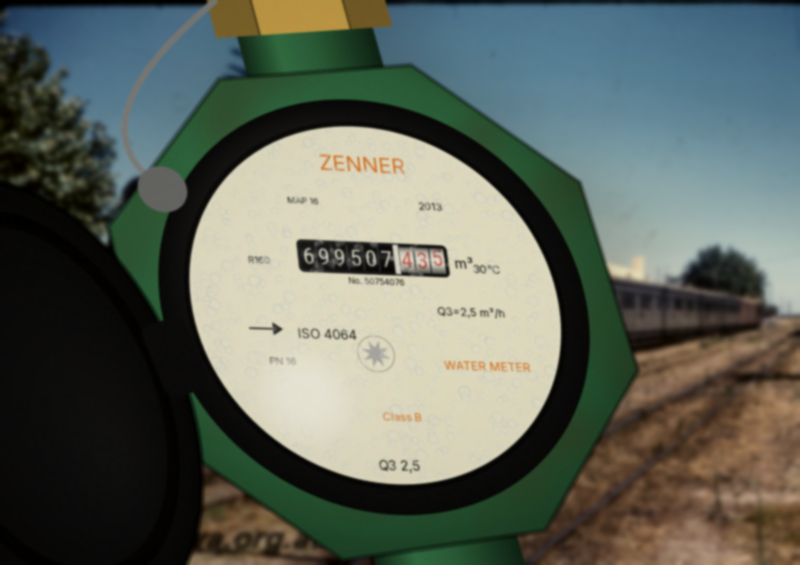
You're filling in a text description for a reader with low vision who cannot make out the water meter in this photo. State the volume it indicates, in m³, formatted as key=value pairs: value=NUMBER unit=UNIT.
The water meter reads value=699507.435 unit=m³
